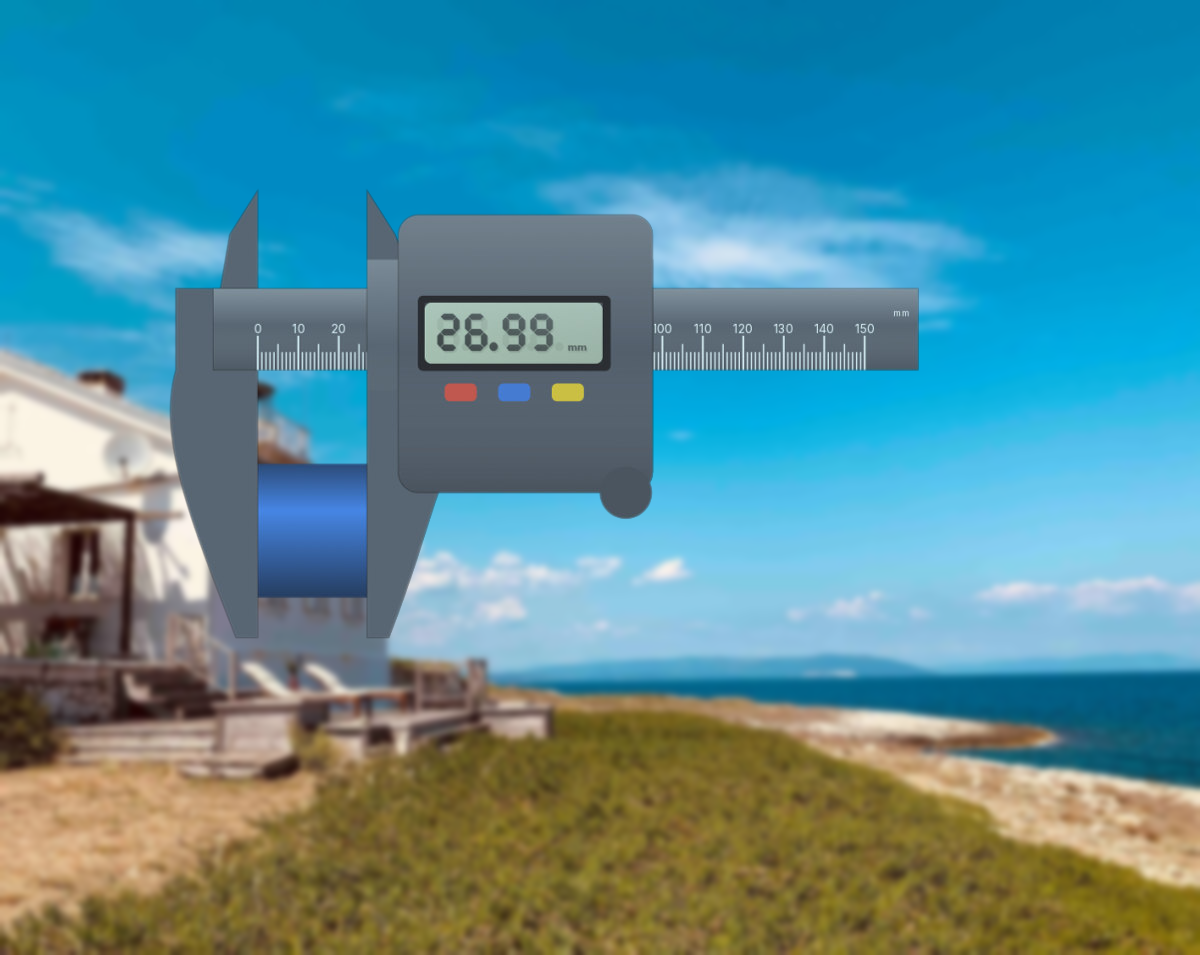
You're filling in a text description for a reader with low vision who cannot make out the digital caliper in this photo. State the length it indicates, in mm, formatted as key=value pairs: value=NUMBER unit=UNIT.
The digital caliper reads value=26.99 unit=mm
